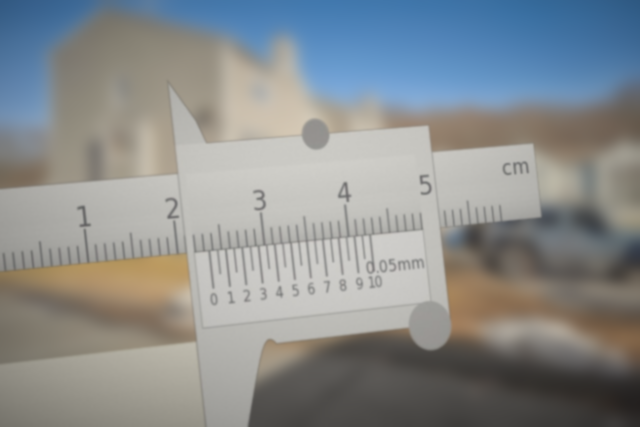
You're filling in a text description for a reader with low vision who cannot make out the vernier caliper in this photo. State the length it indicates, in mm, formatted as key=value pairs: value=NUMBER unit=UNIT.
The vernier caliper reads value=23.6 unit=mm
